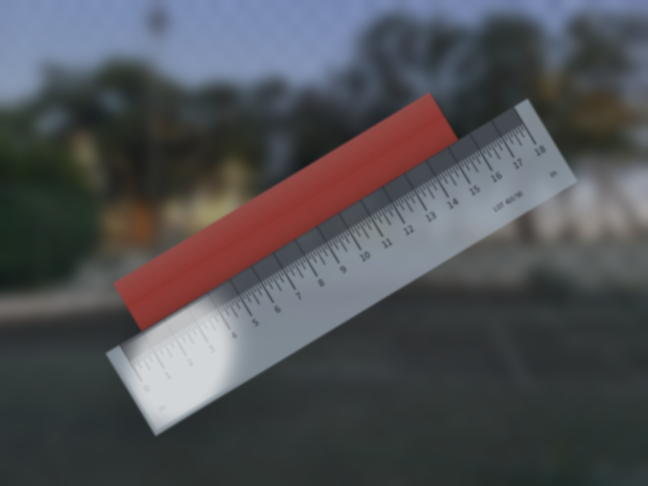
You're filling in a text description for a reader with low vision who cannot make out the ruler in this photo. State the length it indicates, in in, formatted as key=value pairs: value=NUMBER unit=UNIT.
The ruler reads value=14.5 unit=in
